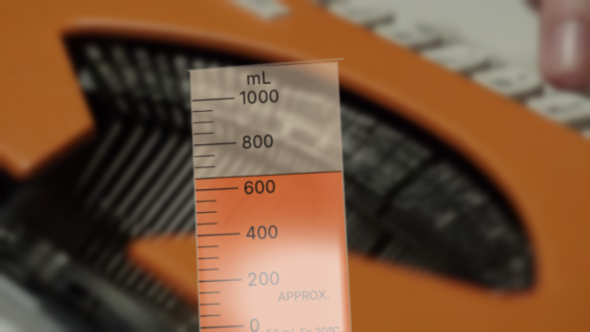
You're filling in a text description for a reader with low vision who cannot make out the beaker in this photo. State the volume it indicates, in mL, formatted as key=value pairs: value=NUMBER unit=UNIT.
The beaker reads value=650 unit=mL
